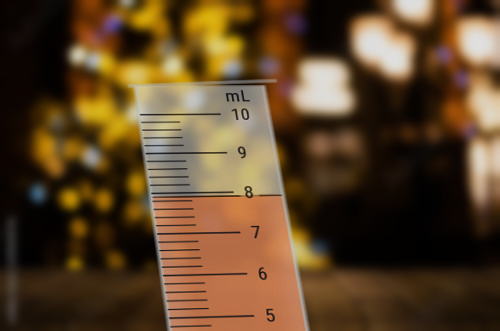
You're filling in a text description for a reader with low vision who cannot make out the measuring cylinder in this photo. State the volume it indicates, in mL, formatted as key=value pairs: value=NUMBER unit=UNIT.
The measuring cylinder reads value=7.9 unit=mL
